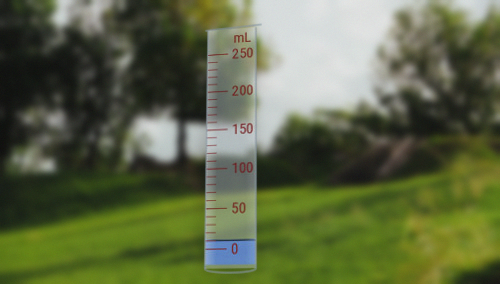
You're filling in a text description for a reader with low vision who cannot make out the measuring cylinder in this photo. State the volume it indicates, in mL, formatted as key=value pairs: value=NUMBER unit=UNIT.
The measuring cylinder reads value=10 unit=mL
